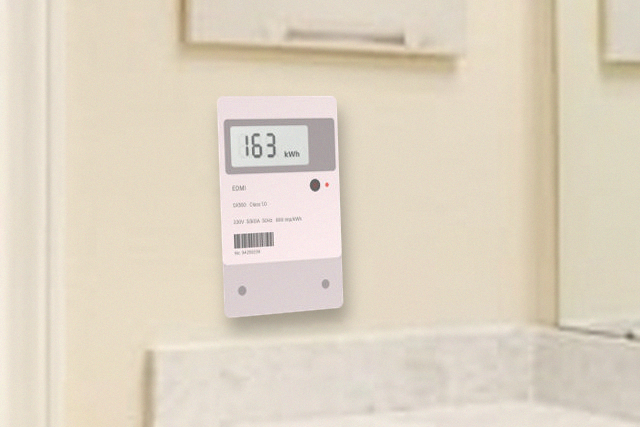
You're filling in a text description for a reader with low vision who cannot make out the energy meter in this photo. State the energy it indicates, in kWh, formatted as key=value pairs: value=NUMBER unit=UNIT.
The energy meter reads value=163 unit=kWh
